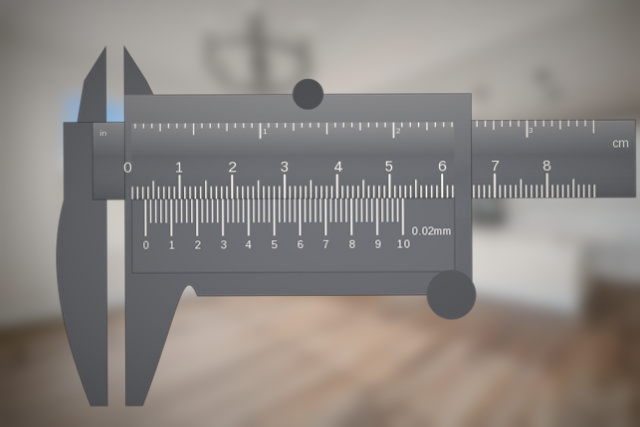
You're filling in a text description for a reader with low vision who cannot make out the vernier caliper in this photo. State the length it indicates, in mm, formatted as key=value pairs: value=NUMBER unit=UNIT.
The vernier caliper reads value=3.5 unit=mm
